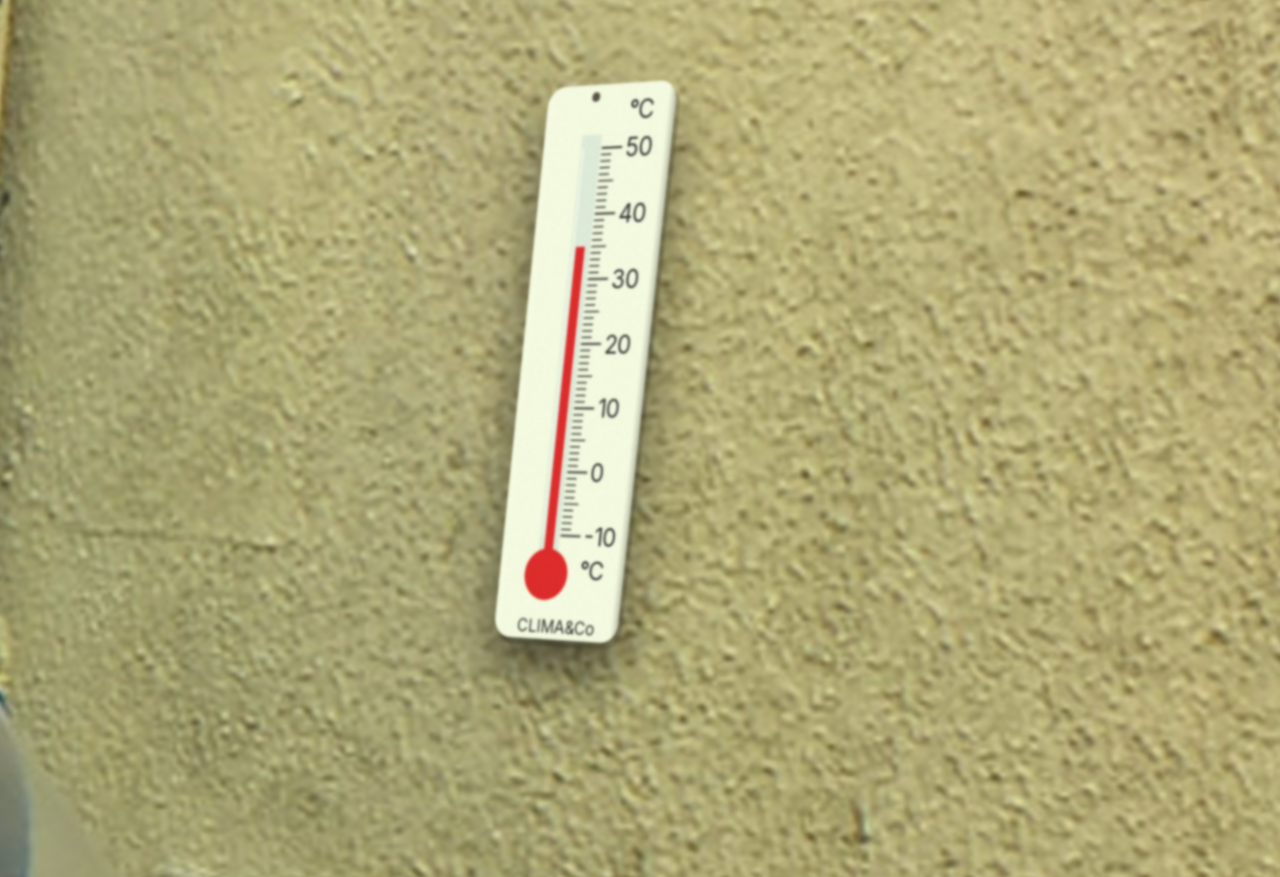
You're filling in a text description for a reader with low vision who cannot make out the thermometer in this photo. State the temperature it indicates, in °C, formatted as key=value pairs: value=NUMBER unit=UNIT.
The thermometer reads value=35 unit=°C
